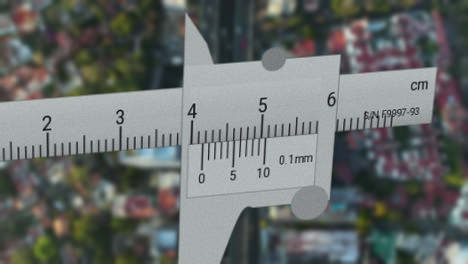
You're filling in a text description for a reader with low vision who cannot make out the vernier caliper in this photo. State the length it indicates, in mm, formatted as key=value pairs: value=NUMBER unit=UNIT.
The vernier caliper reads value=41.6 unit=mm
